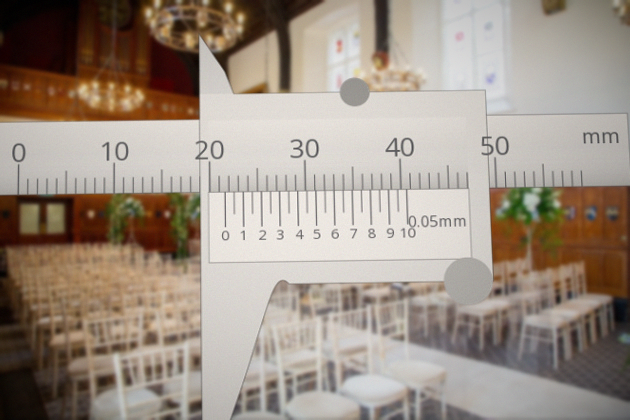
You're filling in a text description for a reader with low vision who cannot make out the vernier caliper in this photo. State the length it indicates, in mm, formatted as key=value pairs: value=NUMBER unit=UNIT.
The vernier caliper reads value=21.6 unit=mm
